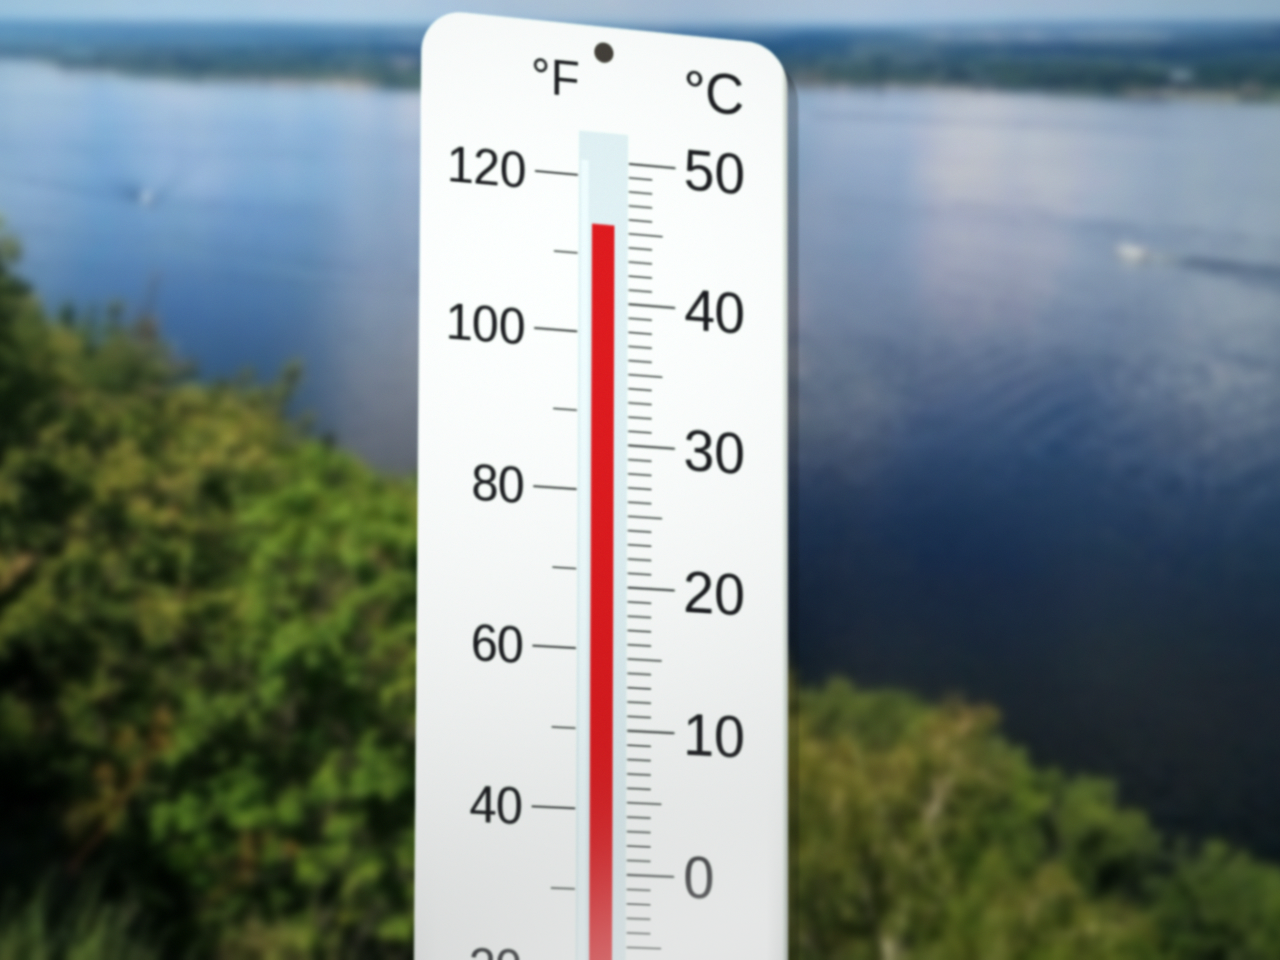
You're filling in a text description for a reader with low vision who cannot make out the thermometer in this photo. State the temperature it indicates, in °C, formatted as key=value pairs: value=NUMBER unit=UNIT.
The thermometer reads value=45.5 unit=°C
